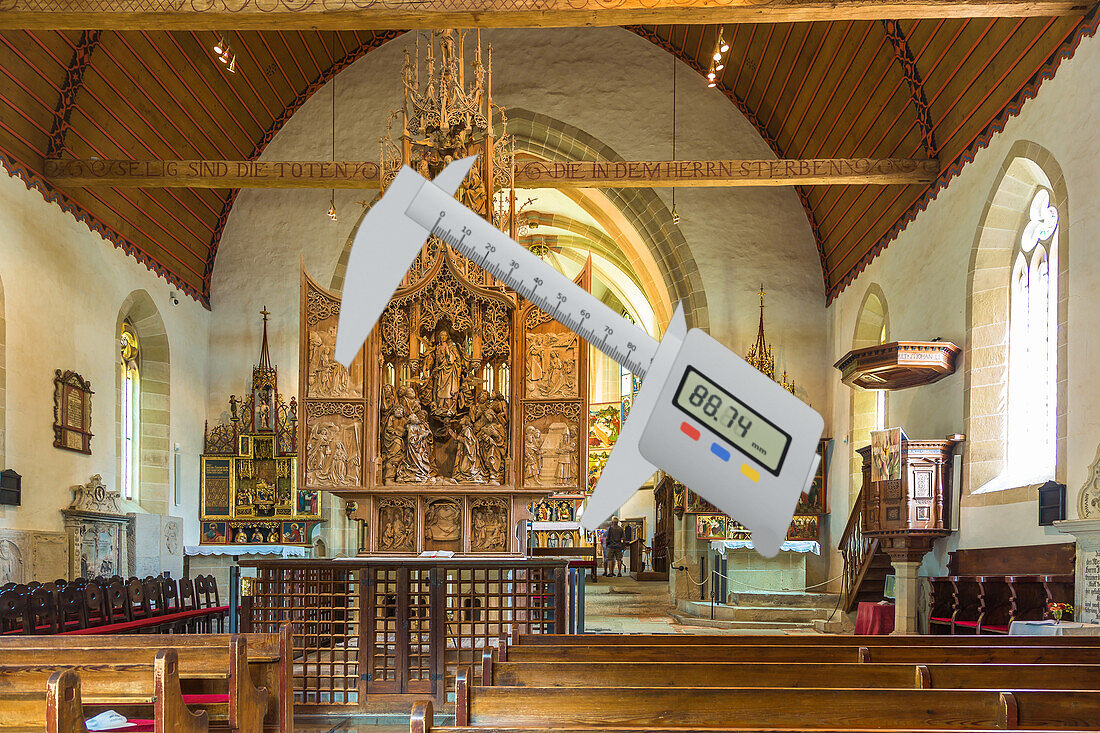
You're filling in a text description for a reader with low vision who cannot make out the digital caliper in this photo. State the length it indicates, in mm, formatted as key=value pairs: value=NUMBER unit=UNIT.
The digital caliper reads value=88.74 unit=mm
